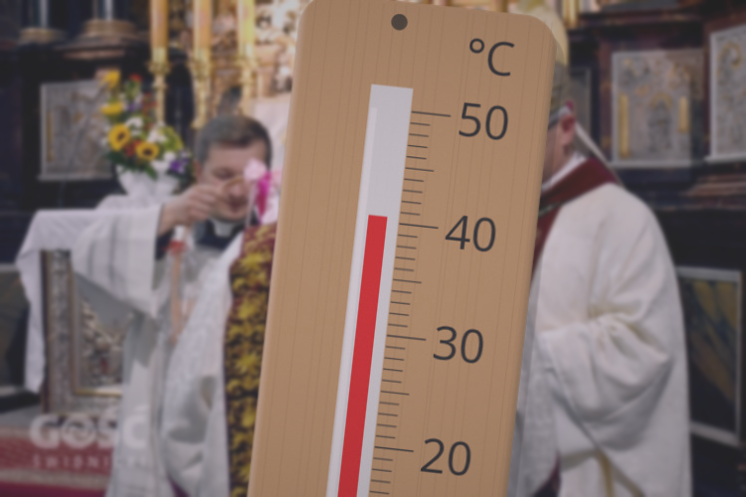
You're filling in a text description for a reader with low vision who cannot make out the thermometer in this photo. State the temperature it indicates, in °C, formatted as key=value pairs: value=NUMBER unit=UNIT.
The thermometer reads value=40.5 unit=°C
